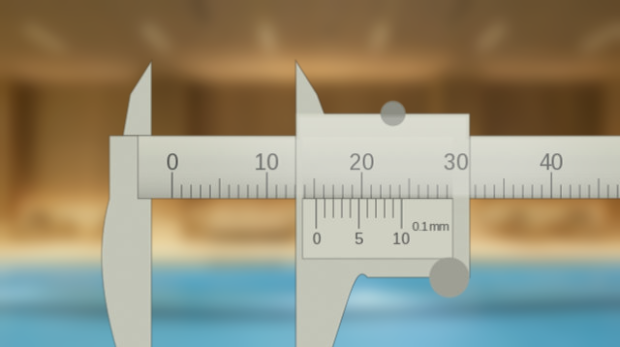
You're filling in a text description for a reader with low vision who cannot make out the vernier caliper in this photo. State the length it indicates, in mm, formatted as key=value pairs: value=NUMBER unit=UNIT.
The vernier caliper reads value=15.2 unit=mm
